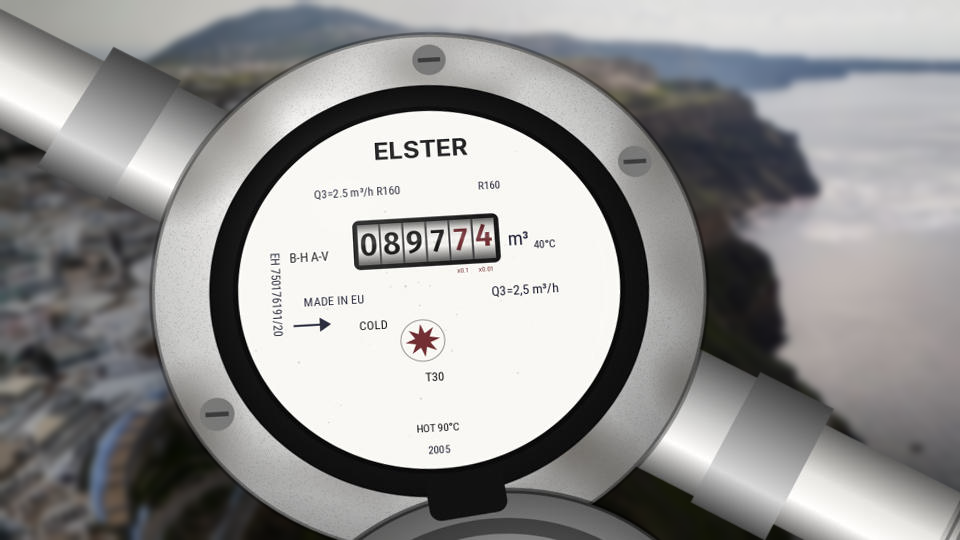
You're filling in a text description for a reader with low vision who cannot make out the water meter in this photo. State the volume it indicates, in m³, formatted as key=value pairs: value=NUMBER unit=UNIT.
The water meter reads value=897.74 unit=m³
